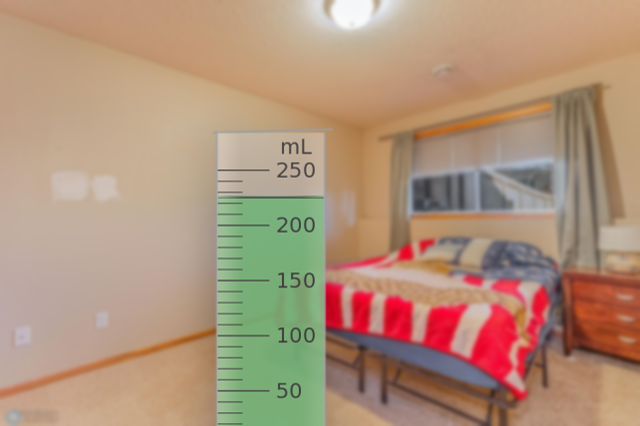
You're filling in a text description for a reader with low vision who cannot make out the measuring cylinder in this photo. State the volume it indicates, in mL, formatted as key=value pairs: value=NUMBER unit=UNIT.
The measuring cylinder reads value=225 unit=mL
